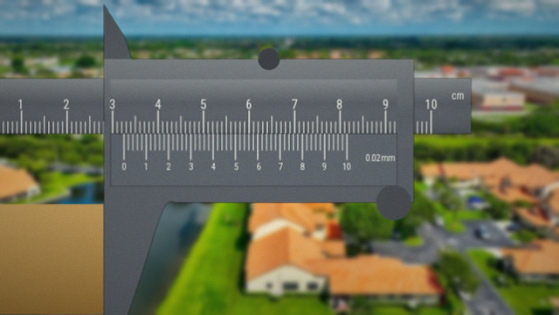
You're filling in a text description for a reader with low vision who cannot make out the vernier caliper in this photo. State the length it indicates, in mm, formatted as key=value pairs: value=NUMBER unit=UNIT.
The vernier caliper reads value=32.5 unit=mm
